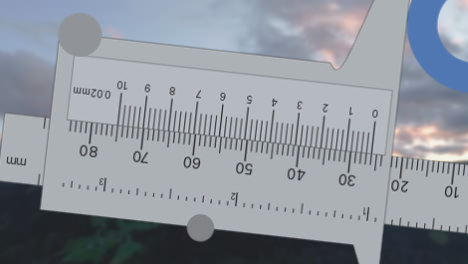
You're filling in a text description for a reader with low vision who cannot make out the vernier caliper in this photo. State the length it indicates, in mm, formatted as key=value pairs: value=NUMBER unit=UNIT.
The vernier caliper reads value=26.0 unit=mm
